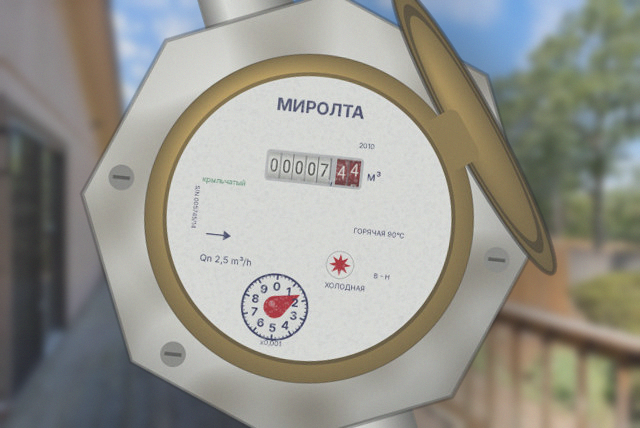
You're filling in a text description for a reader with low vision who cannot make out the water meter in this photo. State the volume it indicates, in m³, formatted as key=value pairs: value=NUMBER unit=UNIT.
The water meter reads value=7.441 unit=m³
